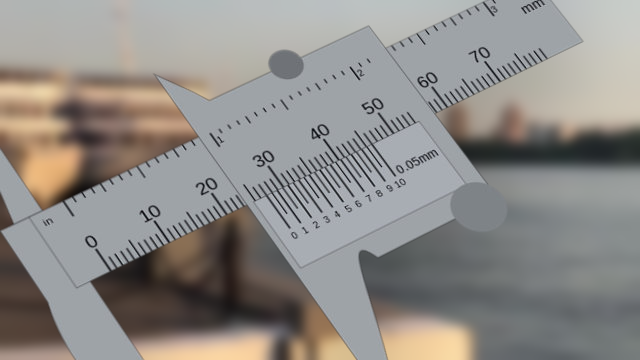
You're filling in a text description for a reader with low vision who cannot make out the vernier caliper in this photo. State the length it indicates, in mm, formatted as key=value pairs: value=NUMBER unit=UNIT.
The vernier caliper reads value=27.0 unit=mm
